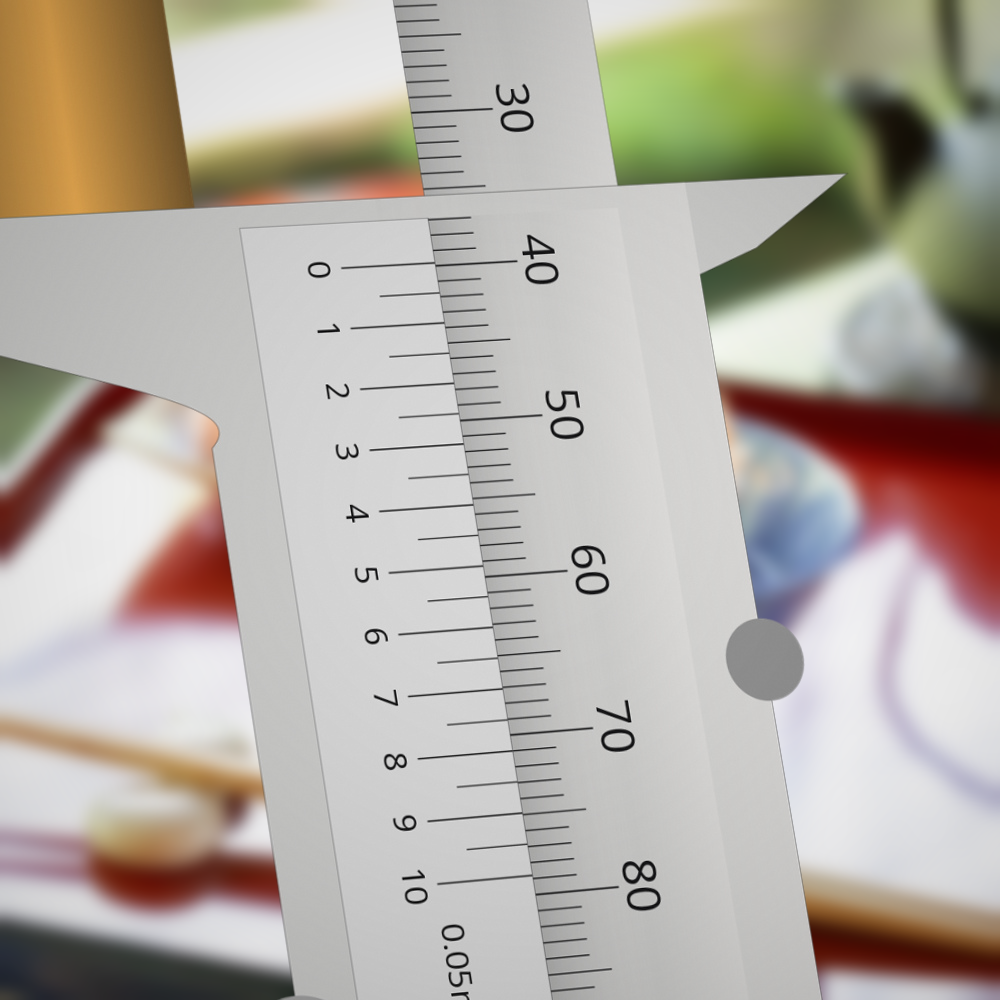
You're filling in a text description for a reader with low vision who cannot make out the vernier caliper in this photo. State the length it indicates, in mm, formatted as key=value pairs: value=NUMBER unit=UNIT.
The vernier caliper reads value=39.8 unit=mm
